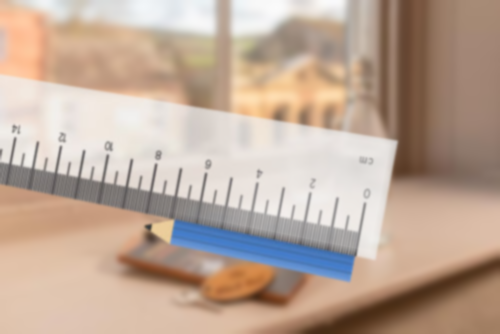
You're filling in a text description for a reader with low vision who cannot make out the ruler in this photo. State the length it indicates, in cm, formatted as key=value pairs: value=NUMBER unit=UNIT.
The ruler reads value=8 unit=cm
